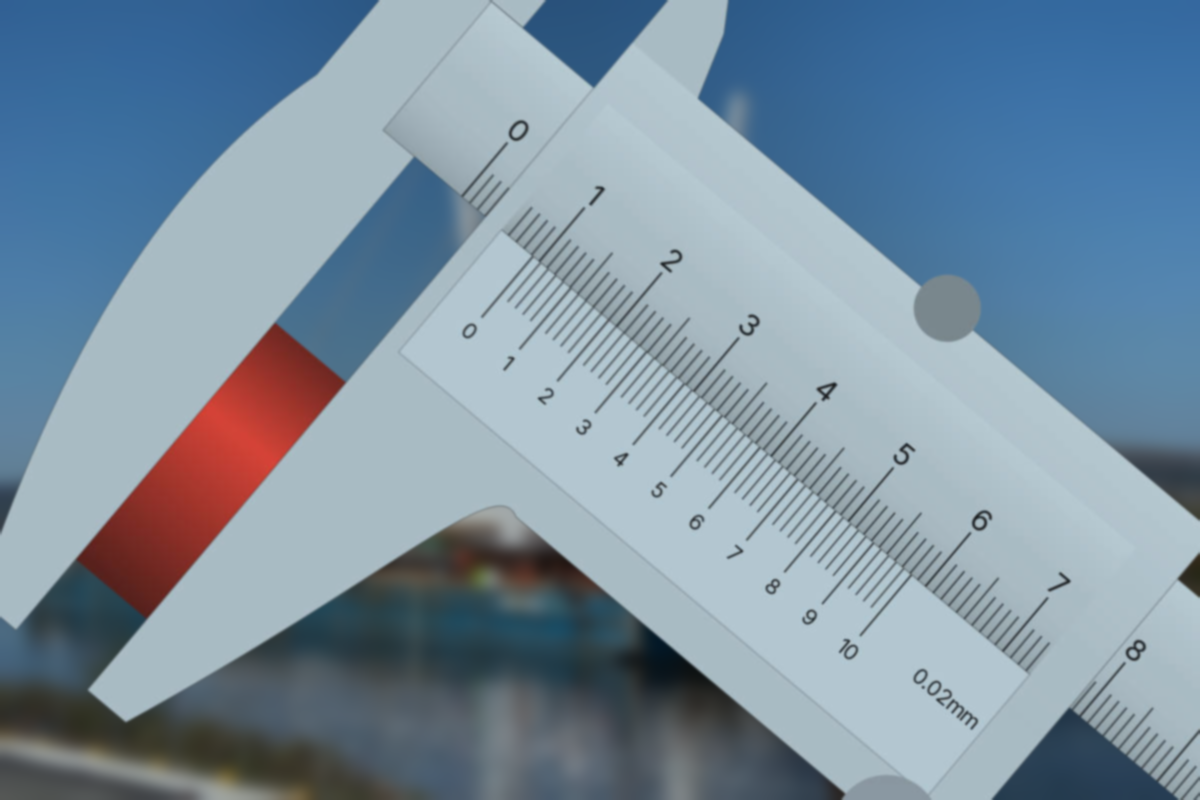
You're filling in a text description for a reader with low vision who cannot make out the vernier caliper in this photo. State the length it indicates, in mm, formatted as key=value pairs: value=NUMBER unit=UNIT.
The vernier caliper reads value=9.2 unit=mm
